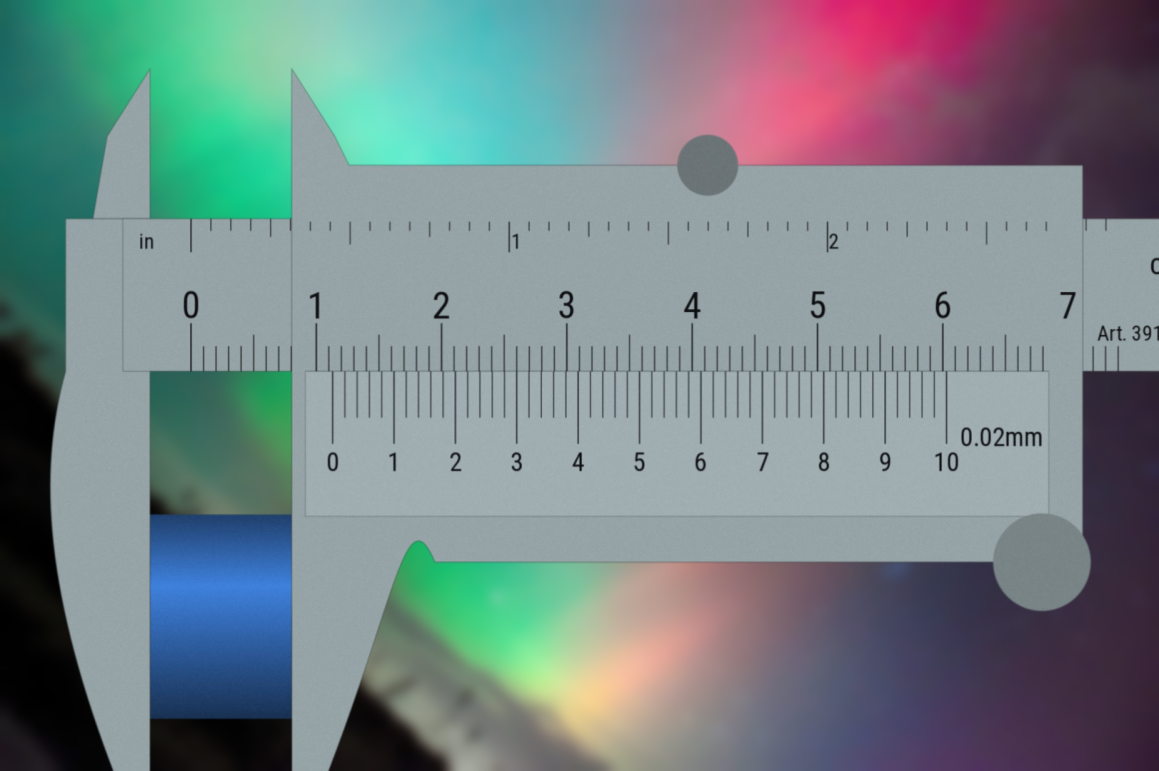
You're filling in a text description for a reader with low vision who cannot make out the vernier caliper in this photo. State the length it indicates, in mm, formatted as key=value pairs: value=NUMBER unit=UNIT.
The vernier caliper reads value=11.3 unit=mm
